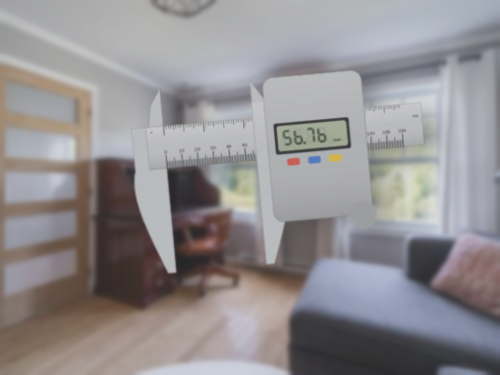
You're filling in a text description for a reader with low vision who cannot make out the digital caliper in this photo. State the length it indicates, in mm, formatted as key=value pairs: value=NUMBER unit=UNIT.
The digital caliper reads value=56.76 unit=mm
